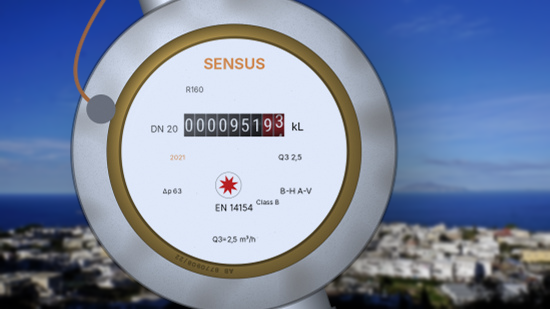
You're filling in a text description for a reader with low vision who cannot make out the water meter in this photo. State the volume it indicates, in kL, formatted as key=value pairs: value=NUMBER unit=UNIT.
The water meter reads value=951.93 unit=kL
